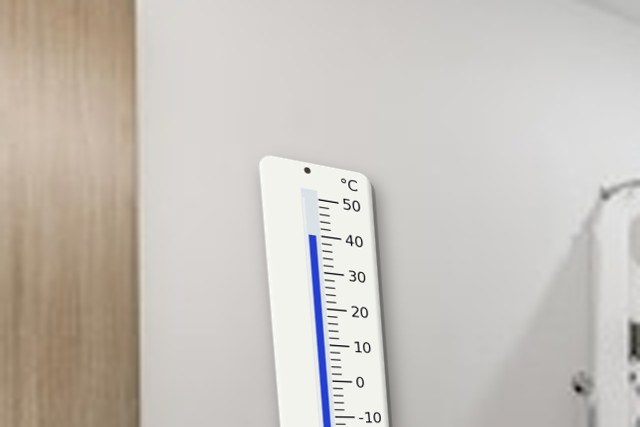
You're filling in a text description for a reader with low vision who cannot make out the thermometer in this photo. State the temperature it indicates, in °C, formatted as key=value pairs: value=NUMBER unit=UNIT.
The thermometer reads value=40 unit=°C
